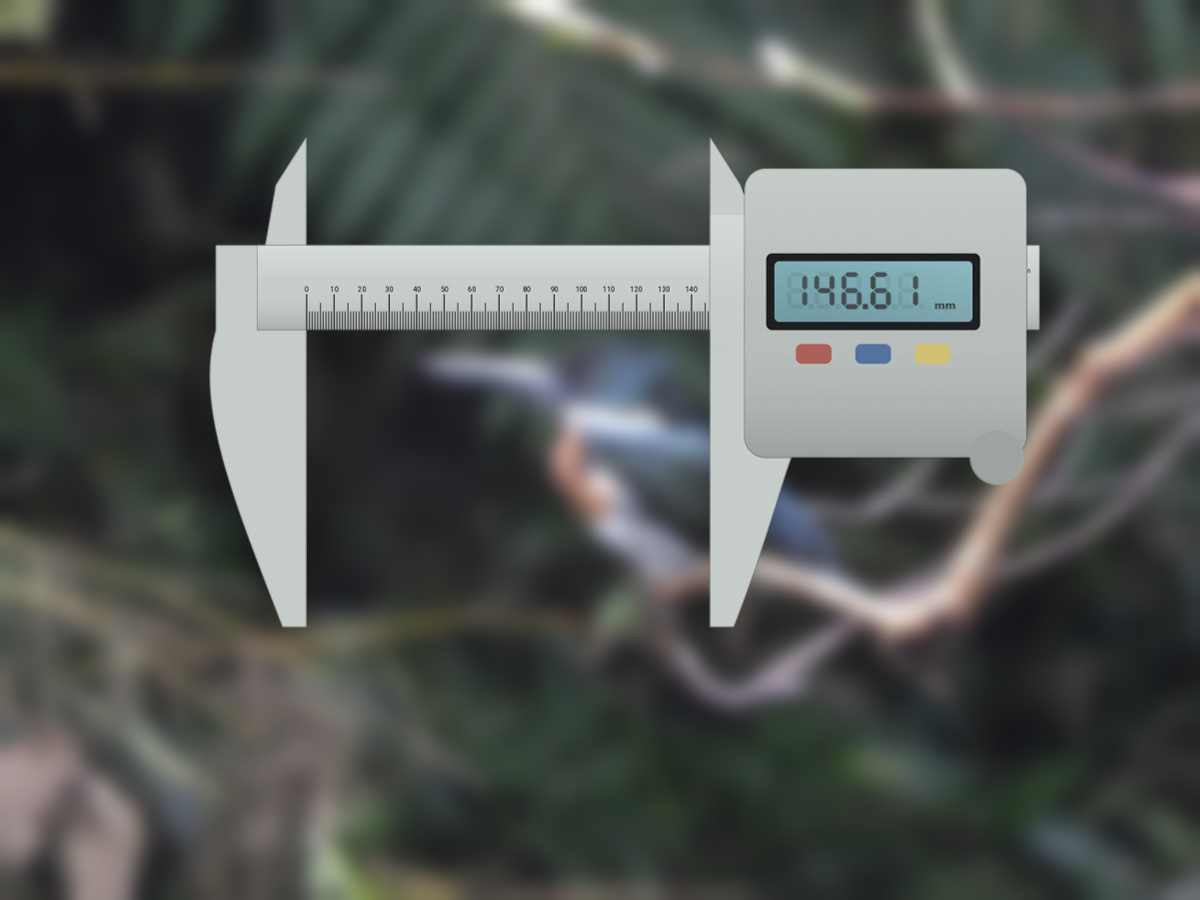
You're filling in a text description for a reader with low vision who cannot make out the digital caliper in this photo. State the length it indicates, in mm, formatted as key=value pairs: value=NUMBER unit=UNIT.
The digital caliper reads value=146.61 unit=mm
